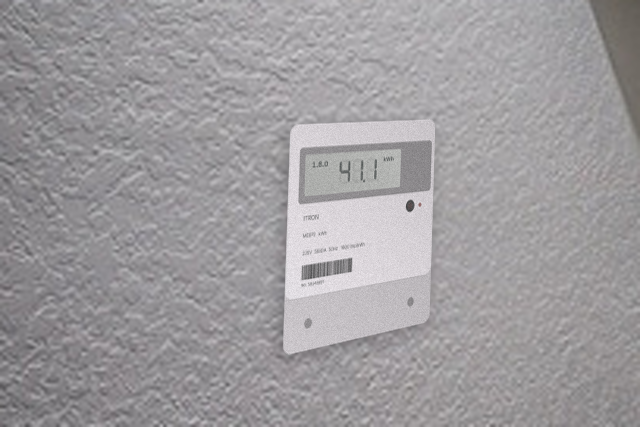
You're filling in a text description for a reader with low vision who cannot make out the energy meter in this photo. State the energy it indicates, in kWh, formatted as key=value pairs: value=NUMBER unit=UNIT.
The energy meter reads value=41.1 unit=kWh
